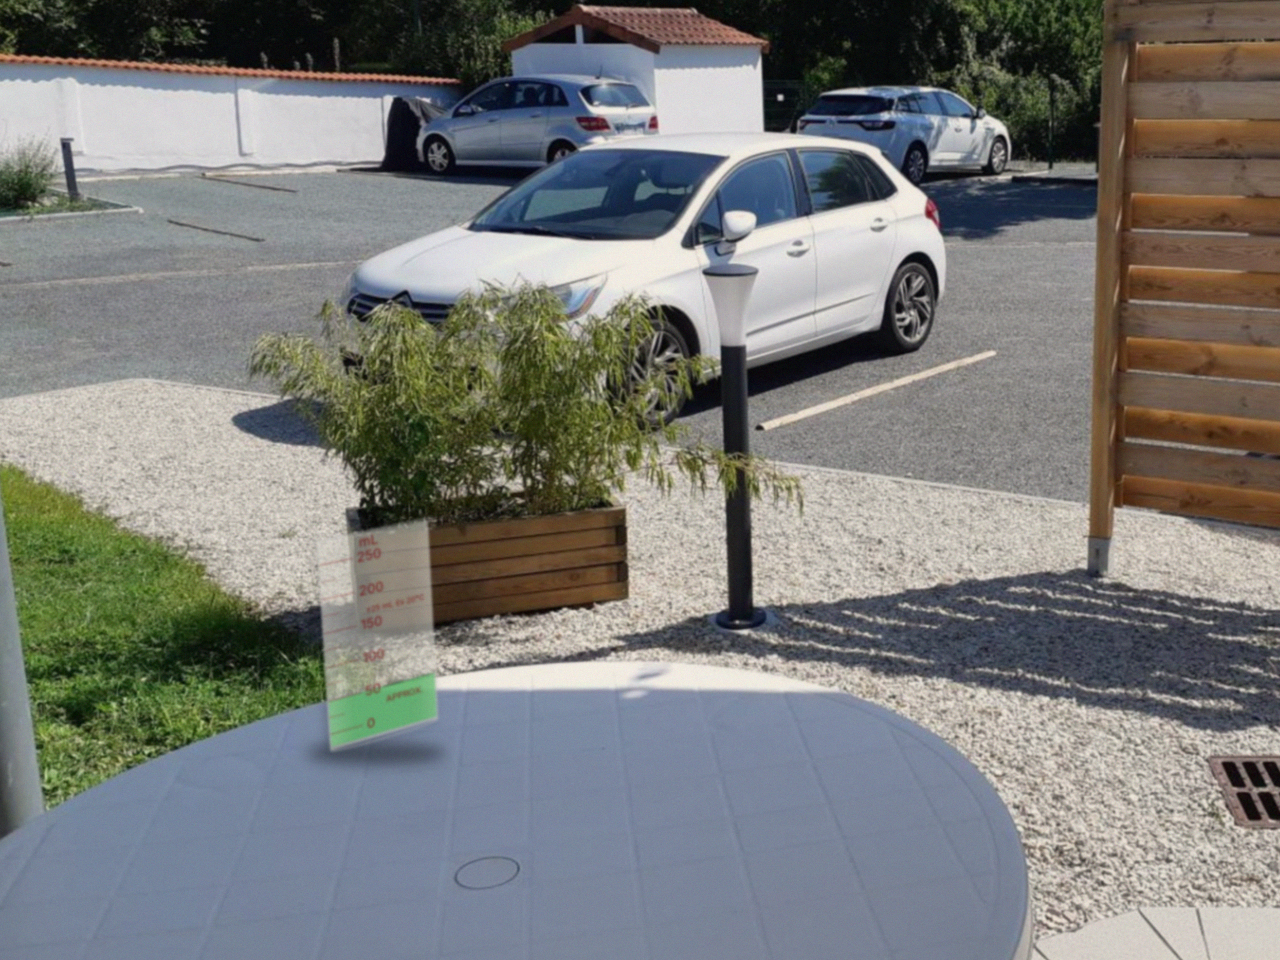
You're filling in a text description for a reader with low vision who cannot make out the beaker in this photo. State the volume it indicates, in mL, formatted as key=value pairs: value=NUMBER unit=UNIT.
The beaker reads value=50 unit=mL
